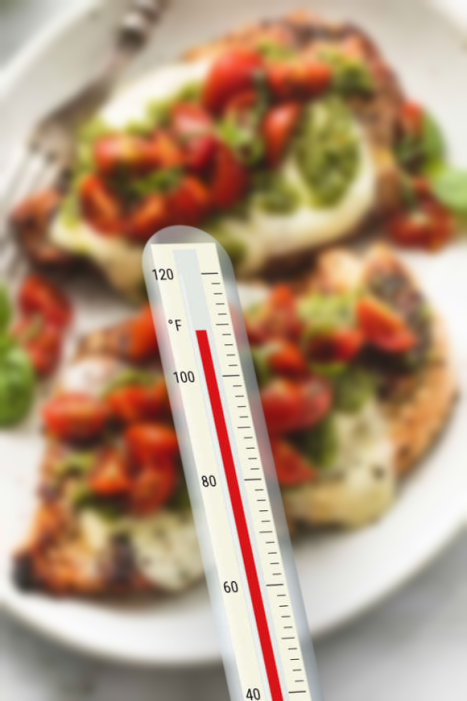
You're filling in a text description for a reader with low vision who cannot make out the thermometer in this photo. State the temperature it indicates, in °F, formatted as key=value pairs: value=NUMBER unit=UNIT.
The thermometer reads value=109 unit=°F
